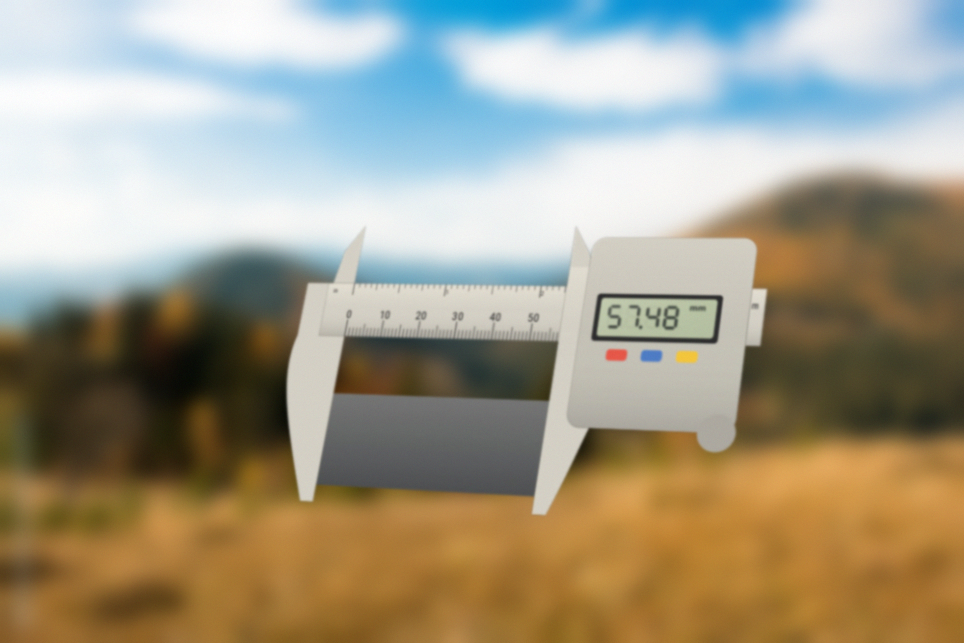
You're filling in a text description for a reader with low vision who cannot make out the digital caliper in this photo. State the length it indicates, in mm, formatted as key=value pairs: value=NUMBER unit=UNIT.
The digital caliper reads value=57.48 unit=mm
